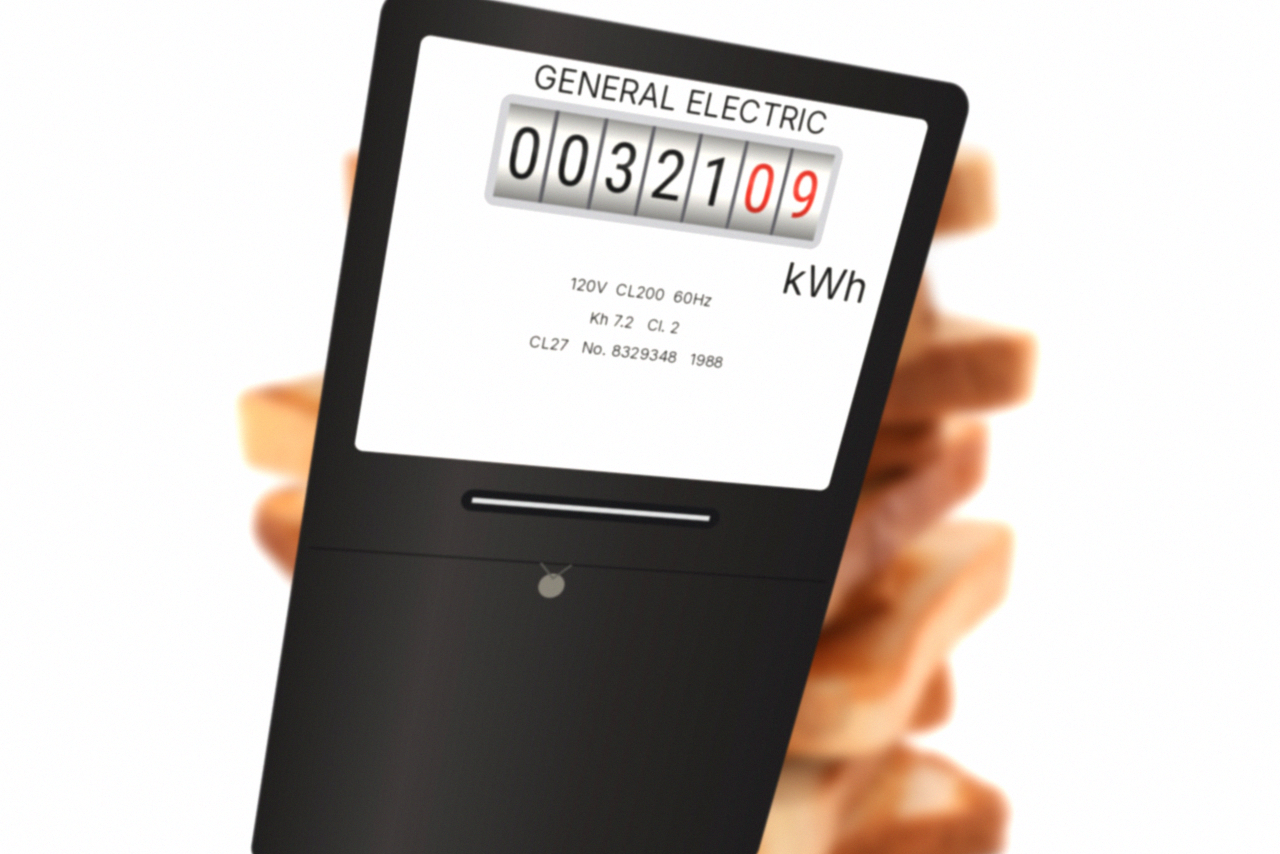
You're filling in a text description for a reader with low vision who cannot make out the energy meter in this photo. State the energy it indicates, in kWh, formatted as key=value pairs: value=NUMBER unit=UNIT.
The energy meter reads value=321.09 unit=kWh
